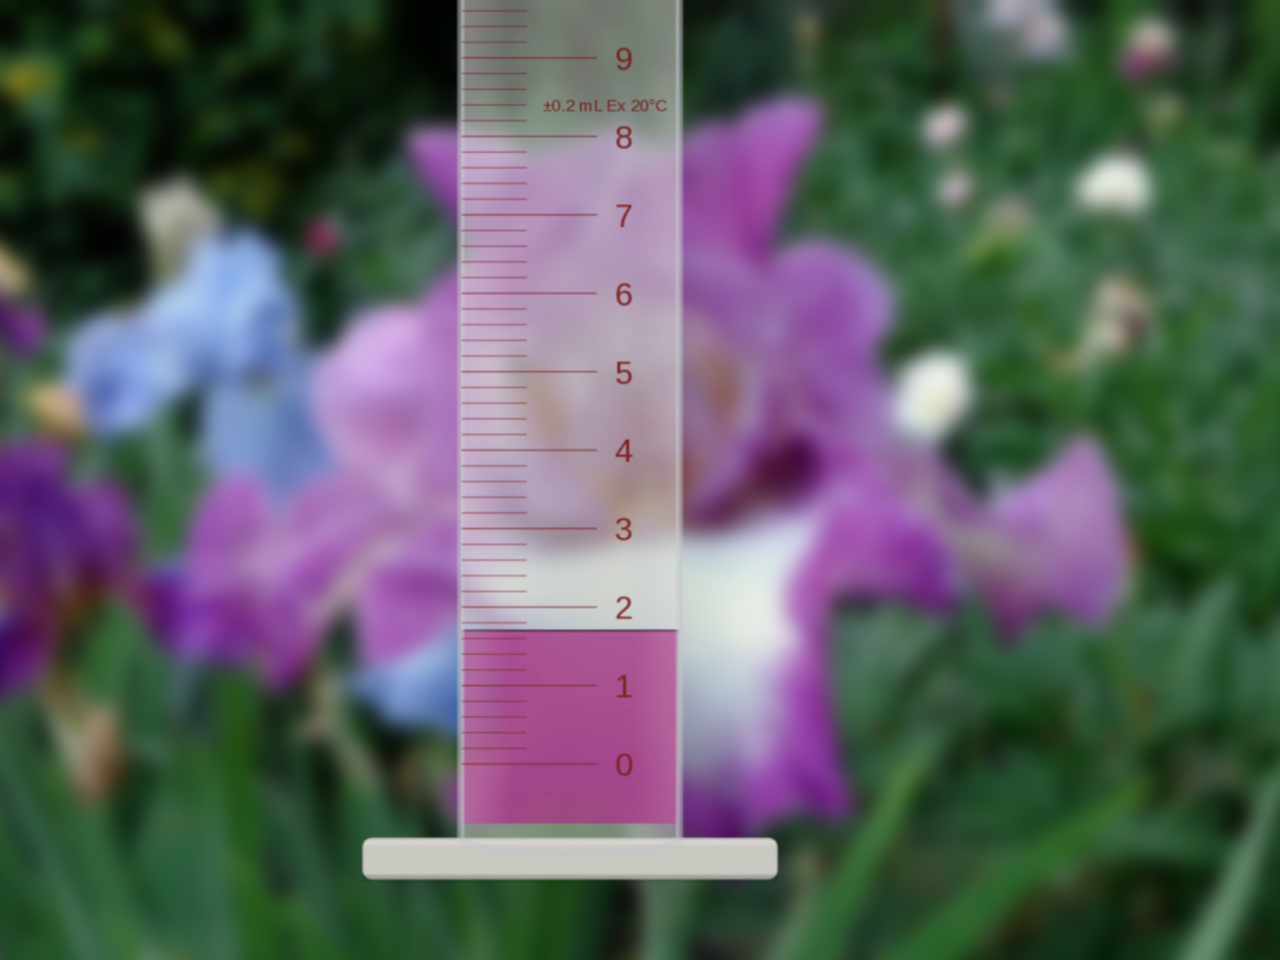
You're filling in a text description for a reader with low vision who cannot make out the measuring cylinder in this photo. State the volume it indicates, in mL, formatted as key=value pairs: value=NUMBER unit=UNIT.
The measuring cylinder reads value=1.7 unit=mL
